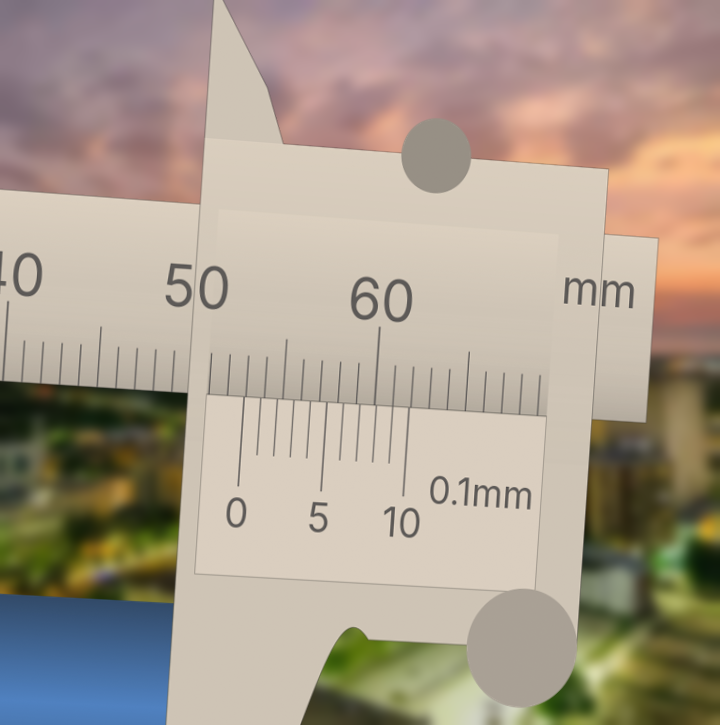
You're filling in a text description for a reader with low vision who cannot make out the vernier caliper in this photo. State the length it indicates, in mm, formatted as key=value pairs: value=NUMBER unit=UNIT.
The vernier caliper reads value=52.9 unit=mm
